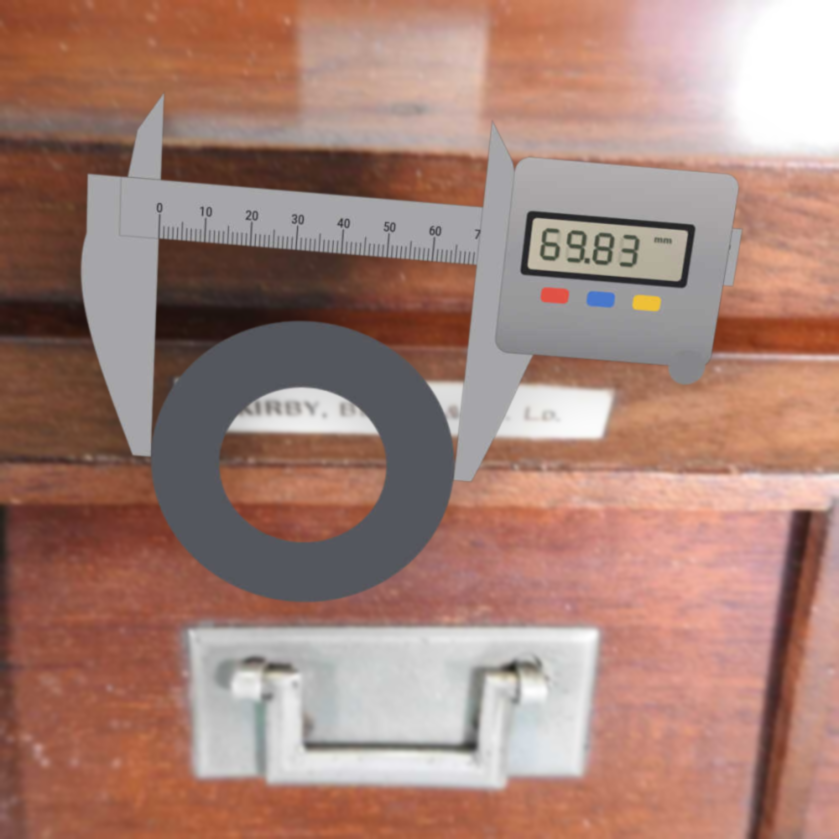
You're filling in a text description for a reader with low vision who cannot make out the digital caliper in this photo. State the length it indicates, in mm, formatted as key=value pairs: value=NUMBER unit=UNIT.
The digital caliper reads value=69.83 unit=mm
